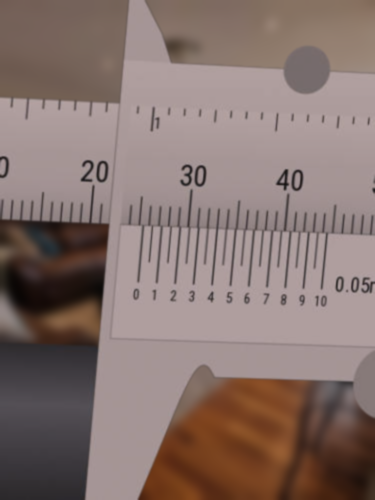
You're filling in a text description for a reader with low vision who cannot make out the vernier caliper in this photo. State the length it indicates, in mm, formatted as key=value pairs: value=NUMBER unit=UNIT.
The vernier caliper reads value=25.4 unit=mm
